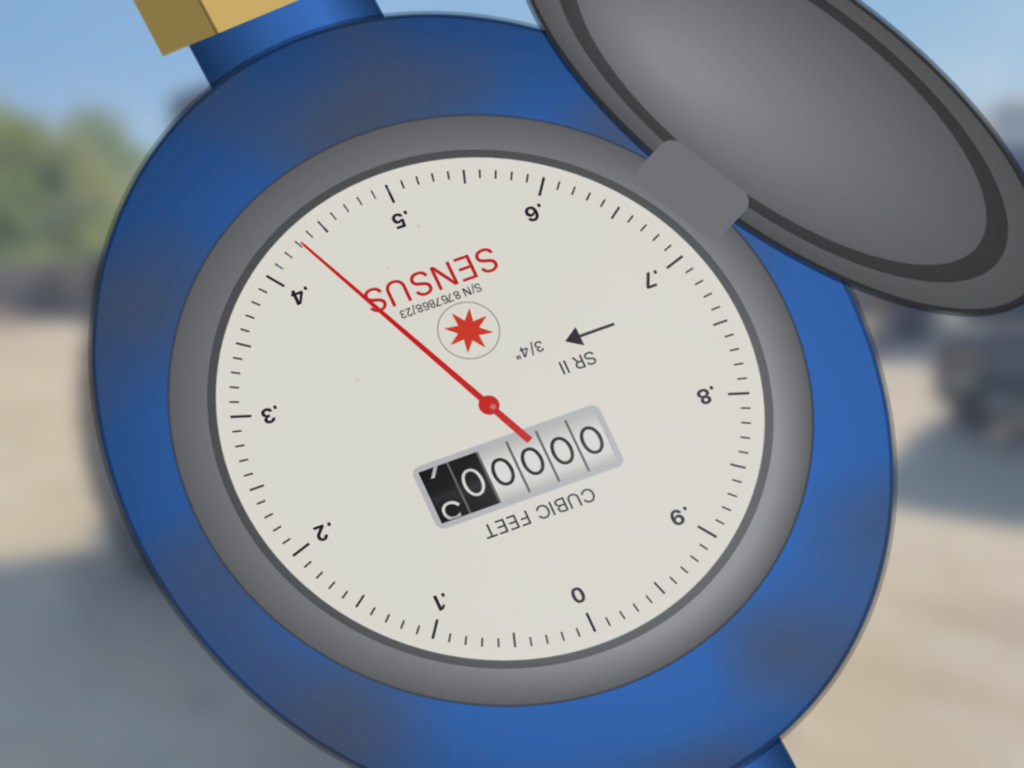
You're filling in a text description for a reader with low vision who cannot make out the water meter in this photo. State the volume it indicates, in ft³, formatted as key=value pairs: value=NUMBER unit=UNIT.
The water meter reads value=5.43 unit=ft³
